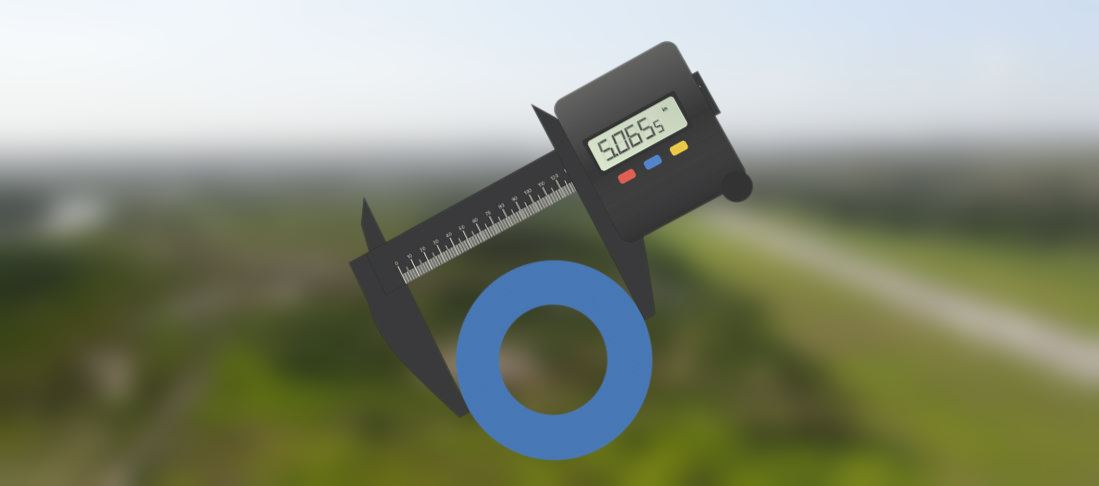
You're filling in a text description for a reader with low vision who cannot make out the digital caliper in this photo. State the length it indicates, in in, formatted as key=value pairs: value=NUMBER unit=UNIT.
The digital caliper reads value=5.0655 unit=in
